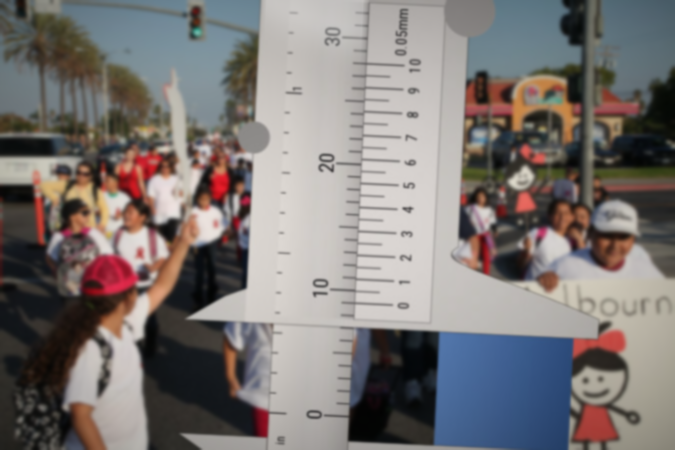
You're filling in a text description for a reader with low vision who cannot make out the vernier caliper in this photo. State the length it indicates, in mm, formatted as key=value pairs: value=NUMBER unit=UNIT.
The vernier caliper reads value=9.0 unit=mm
